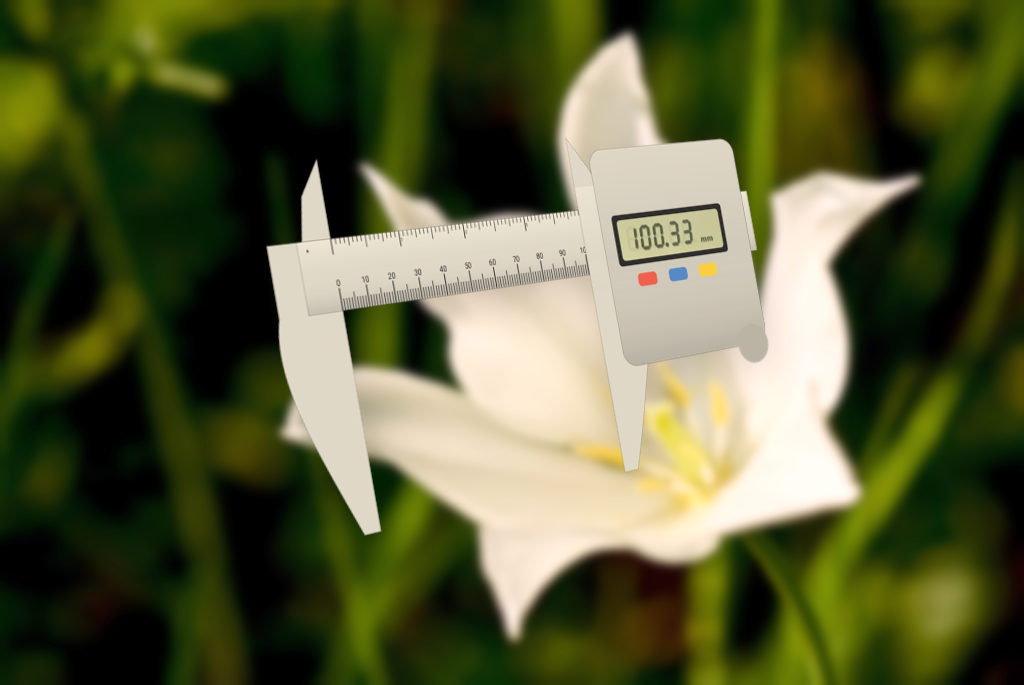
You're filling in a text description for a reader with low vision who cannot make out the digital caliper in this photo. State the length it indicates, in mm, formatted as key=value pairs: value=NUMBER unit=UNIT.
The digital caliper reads value=100.33 unit=mm
